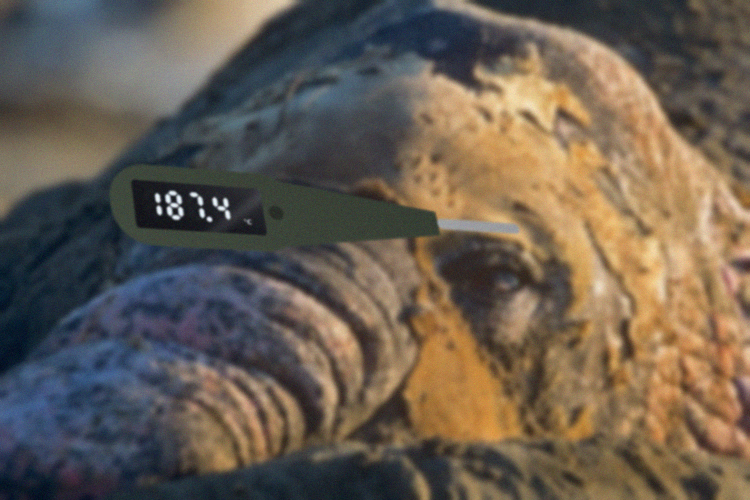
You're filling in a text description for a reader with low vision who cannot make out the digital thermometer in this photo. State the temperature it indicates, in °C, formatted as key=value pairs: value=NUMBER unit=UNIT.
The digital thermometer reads value=187.4 unit=°C
